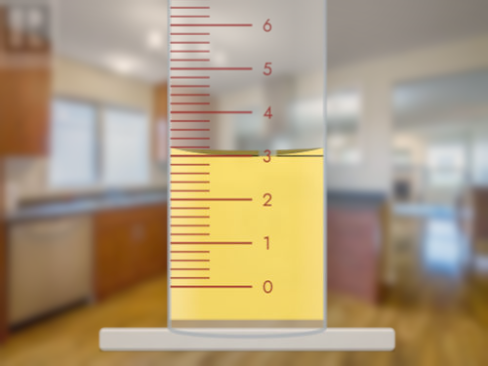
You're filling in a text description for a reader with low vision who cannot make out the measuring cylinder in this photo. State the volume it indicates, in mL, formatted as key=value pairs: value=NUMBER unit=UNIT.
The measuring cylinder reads value=3 unit=mL
